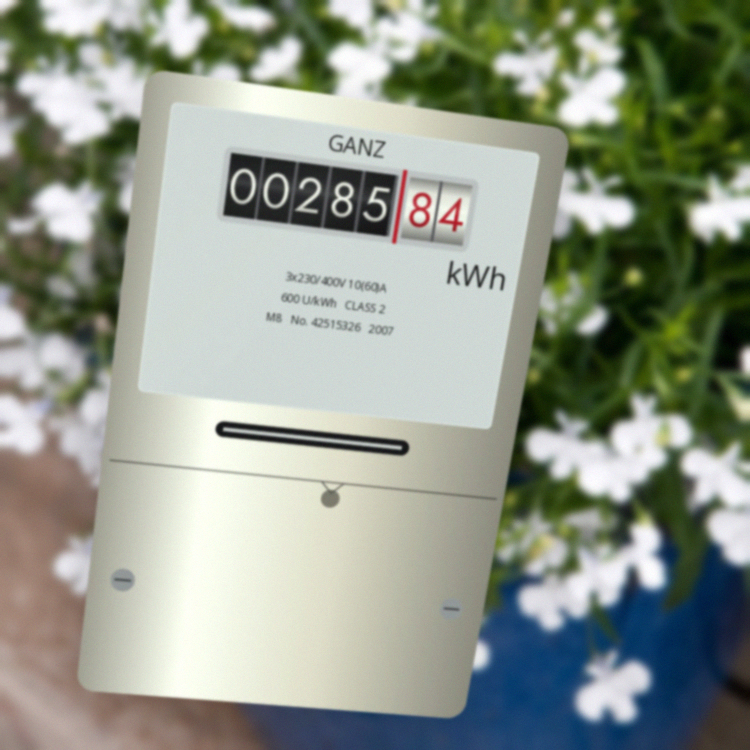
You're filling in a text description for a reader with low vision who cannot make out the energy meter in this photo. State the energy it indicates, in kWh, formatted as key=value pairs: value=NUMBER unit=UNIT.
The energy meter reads value=285.84 unit=kWh
